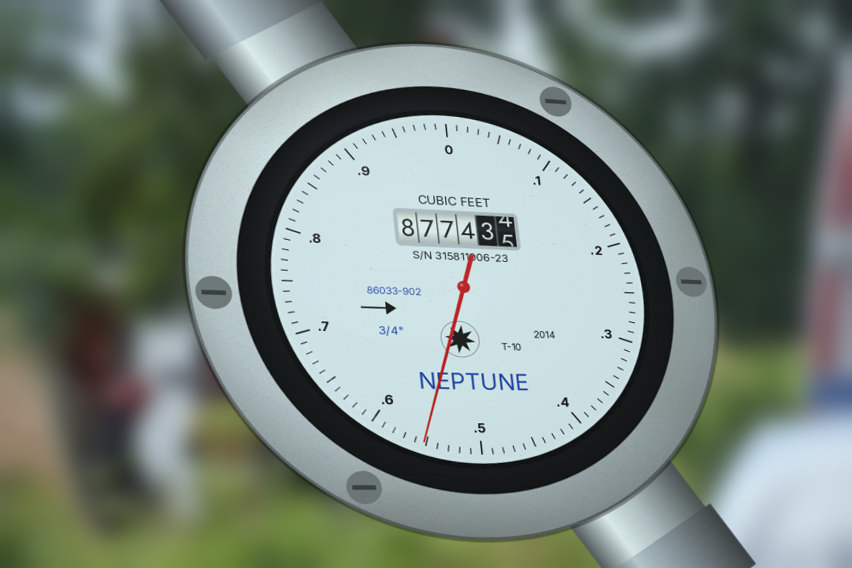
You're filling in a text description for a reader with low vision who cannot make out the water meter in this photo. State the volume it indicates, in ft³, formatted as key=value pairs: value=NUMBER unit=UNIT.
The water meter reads value=877434.55 unit=ft³
